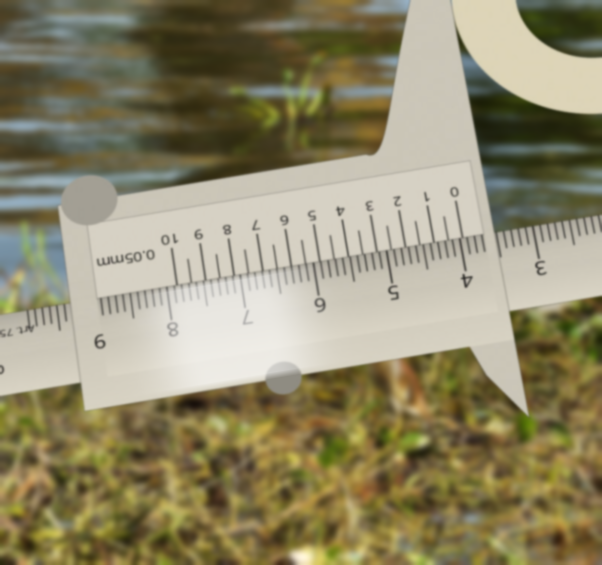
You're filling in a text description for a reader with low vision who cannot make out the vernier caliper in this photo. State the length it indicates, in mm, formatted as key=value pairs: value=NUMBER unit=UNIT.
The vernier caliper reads value=39.6 unit=mm
